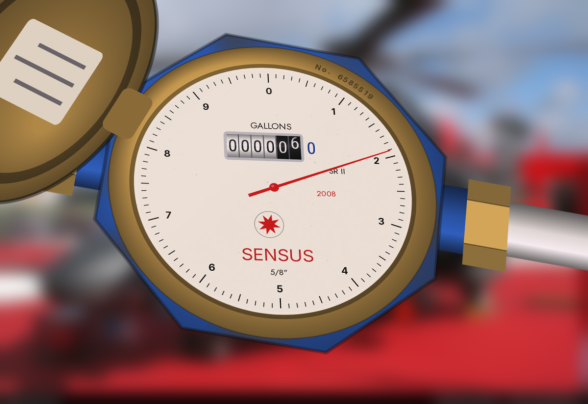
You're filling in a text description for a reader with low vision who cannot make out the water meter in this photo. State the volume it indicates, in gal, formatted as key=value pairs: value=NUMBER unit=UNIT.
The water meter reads value=61.9 unit=gal
